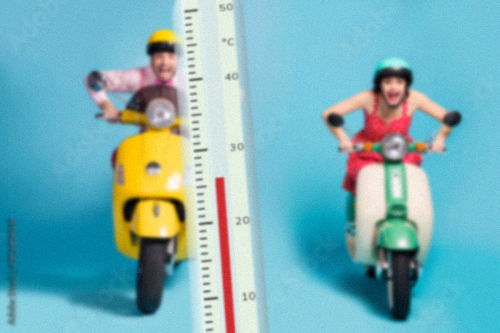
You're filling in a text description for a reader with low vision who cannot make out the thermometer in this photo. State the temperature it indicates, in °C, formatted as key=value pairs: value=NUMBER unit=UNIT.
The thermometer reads value=26 unit=°C
